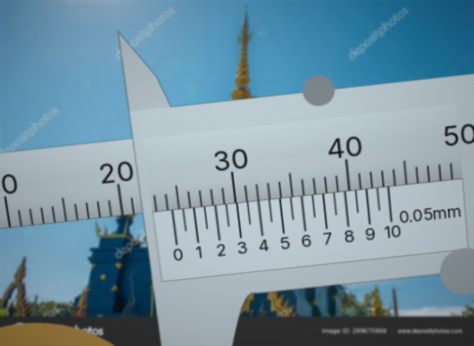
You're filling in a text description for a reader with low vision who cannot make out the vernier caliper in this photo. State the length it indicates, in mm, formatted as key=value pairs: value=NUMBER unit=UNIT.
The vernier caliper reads value=24.4 unit=mm
